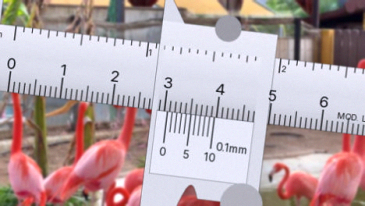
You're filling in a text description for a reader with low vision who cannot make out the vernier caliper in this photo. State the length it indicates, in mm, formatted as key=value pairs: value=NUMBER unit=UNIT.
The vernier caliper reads value=30.6 unit=mm
